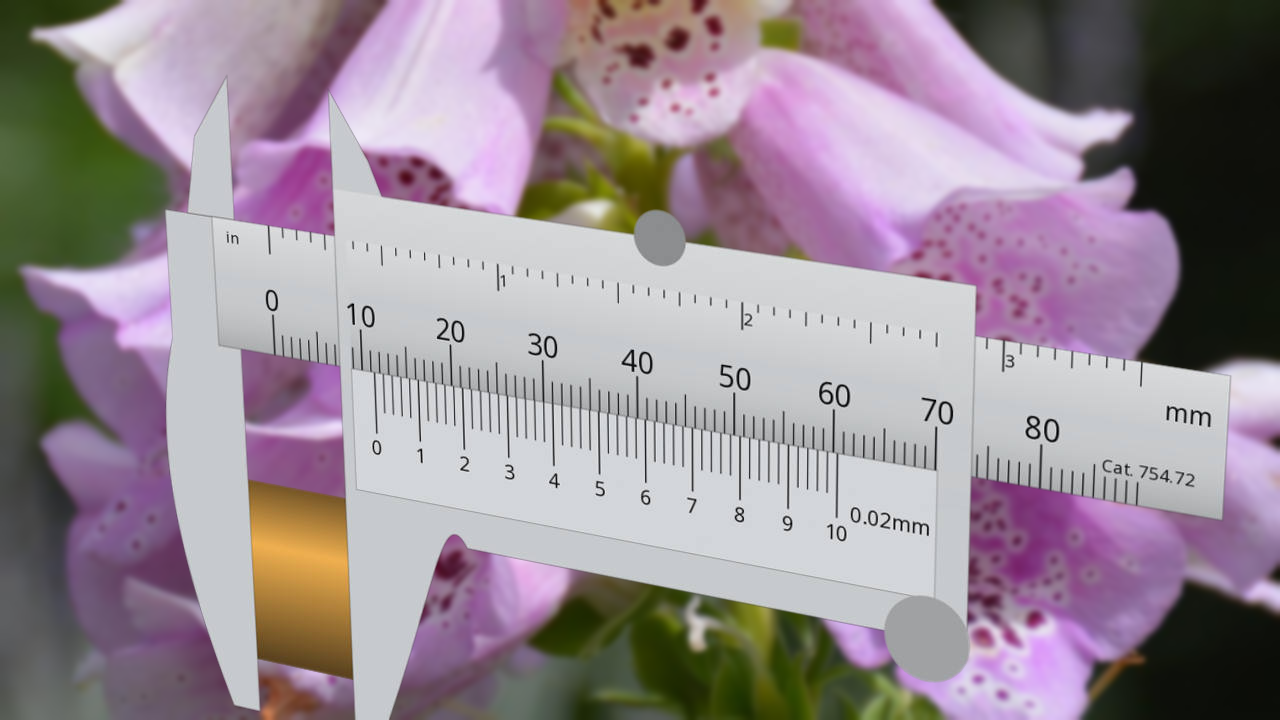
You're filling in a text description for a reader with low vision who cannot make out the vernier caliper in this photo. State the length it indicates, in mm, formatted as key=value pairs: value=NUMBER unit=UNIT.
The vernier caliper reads value=11.4 unit=mm
